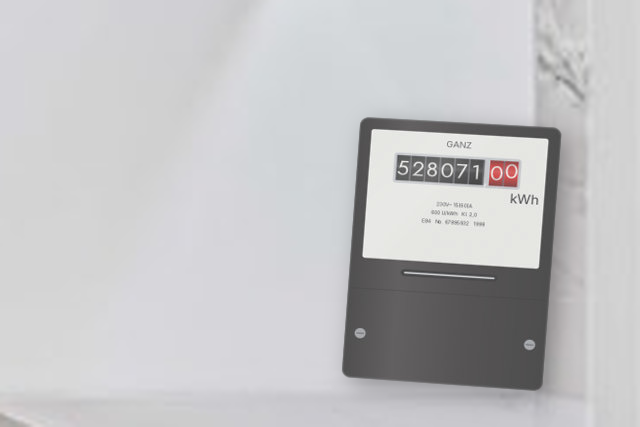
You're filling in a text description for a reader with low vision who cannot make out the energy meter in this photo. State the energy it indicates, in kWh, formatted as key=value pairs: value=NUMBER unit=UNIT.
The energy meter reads value=528071.00 unit=kWh
